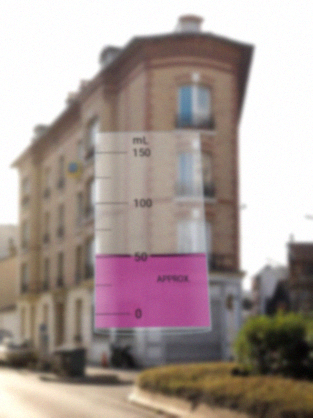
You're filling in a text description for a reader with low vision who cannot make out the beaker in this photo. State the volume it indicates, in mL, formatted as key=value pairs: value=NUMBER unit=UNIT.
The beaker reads value=50 unit=mL
